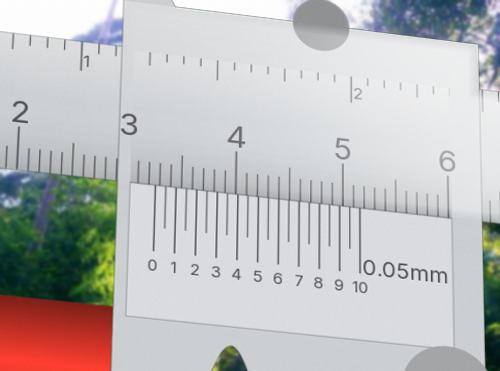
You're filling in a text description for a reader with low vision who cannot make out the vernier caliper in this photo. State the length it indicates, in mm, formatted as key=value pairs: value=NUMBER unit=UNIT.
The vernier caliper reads value=32.6 unit=mm
